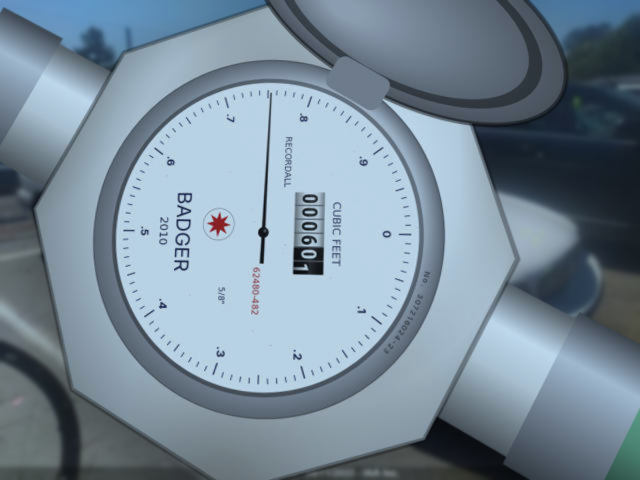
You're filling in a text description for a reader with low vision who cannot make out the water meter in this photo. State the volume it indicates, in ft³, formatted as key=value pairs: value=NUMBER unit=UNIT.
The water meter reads value=600.75 unit=ft³
